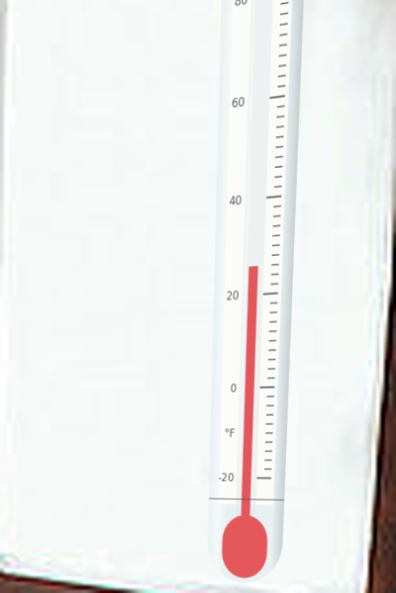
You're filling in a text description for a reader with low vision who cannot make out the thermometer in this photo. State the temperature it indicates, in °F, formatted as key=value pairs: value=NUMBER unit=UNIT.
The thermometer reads value=26 unit=°F
